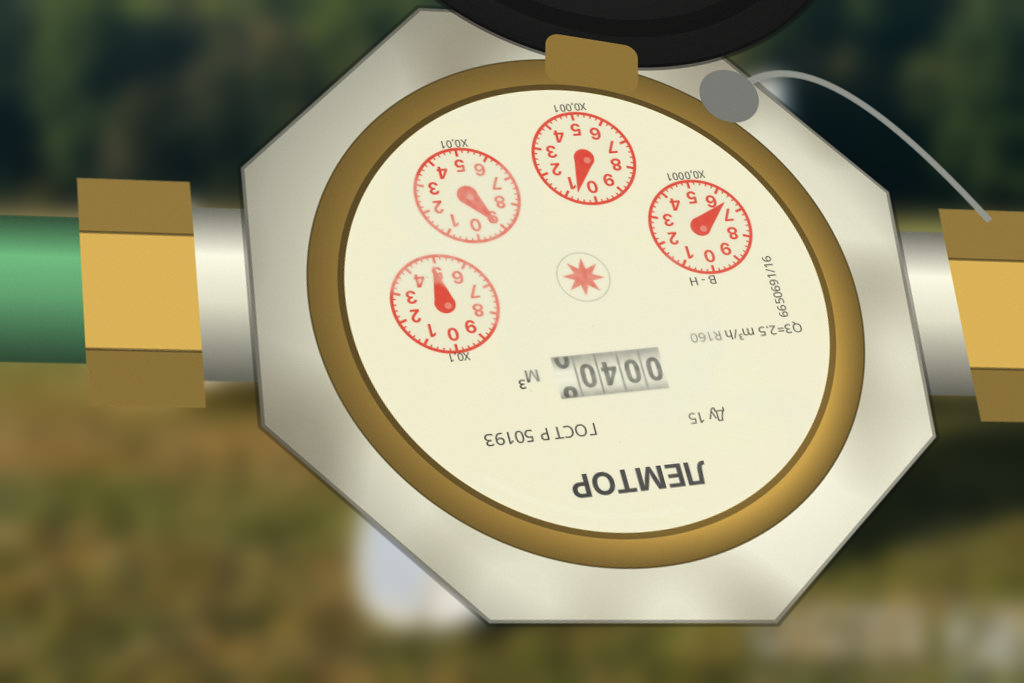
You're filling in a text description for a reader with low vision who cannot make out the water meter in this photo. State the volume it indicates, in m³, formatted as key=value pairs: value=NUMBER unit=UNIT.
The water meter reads value=408.4906 unit=m³
